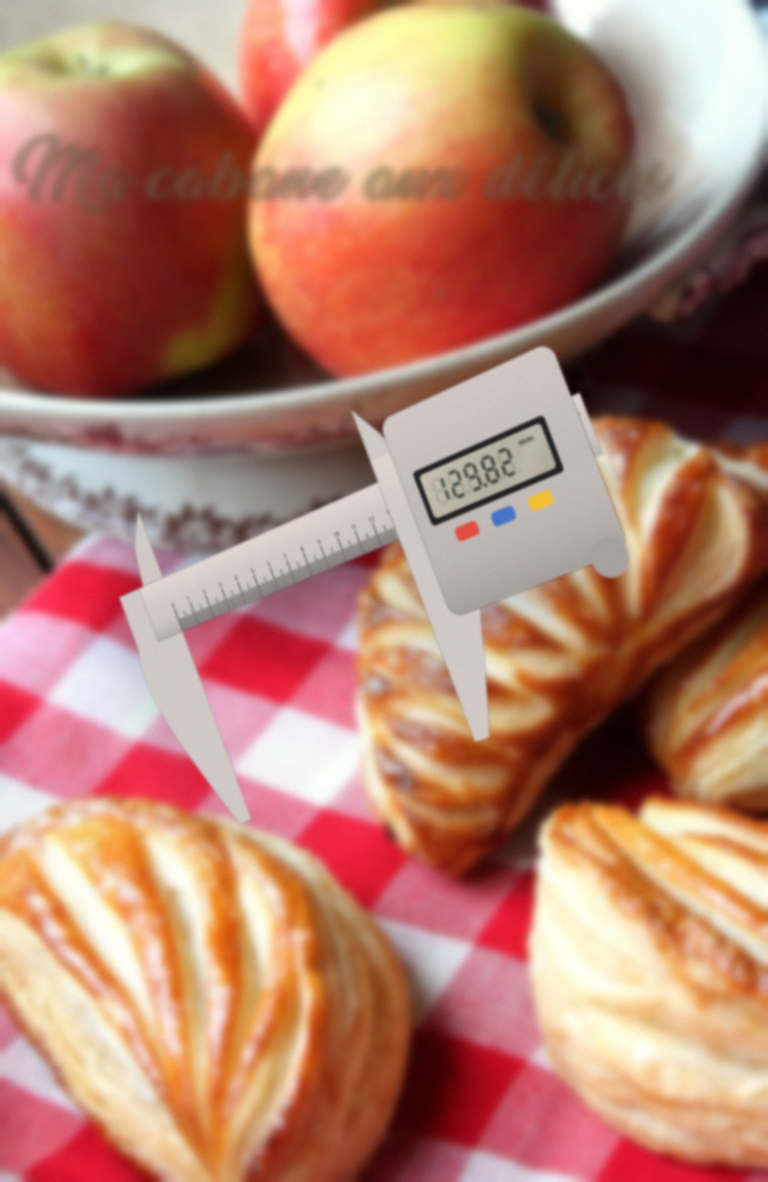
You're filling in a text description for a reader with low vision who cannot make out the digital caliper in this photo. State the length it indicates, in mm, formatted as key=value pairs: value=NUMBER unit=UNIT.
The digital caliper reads value=129.82 unit=mm
